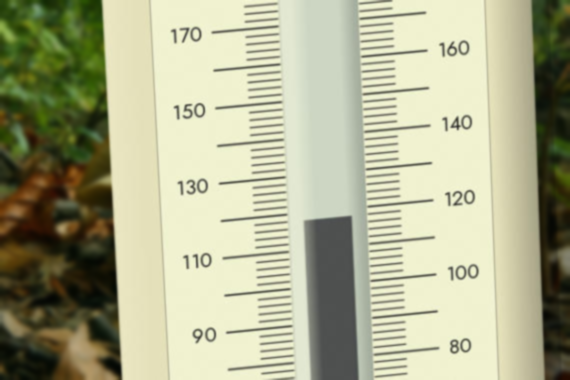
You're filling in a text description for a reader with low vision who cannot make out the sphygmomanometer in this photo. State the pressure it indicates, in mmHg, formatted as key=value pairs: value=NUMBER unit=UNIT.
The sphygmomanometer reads value=118 unit=mmHg
